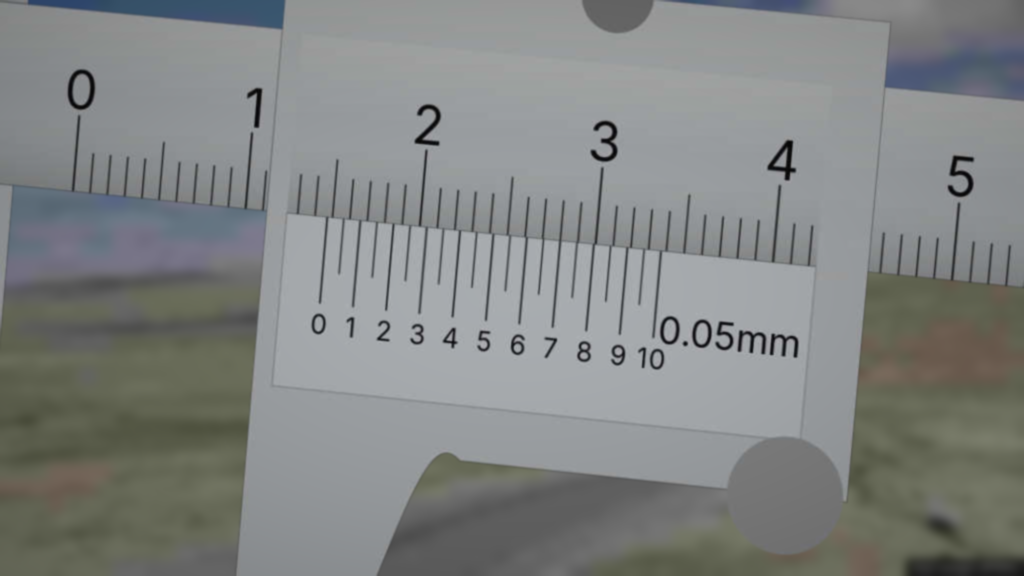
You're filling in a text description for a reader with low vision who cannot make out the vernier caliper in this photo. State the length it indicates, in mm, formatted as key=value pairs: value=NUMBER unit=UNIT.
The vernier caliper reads value=14.7 unit=mm
